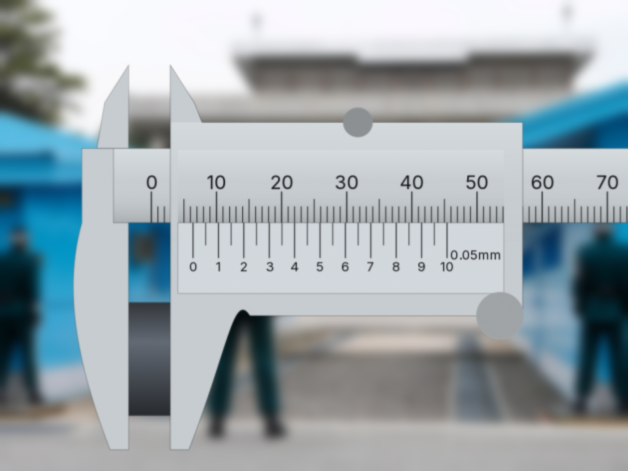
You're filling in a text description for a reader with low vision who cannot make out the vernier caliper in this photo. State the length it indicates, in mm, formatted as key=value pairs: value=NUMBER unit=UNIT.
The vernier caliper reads value=6.4 unit=mm
